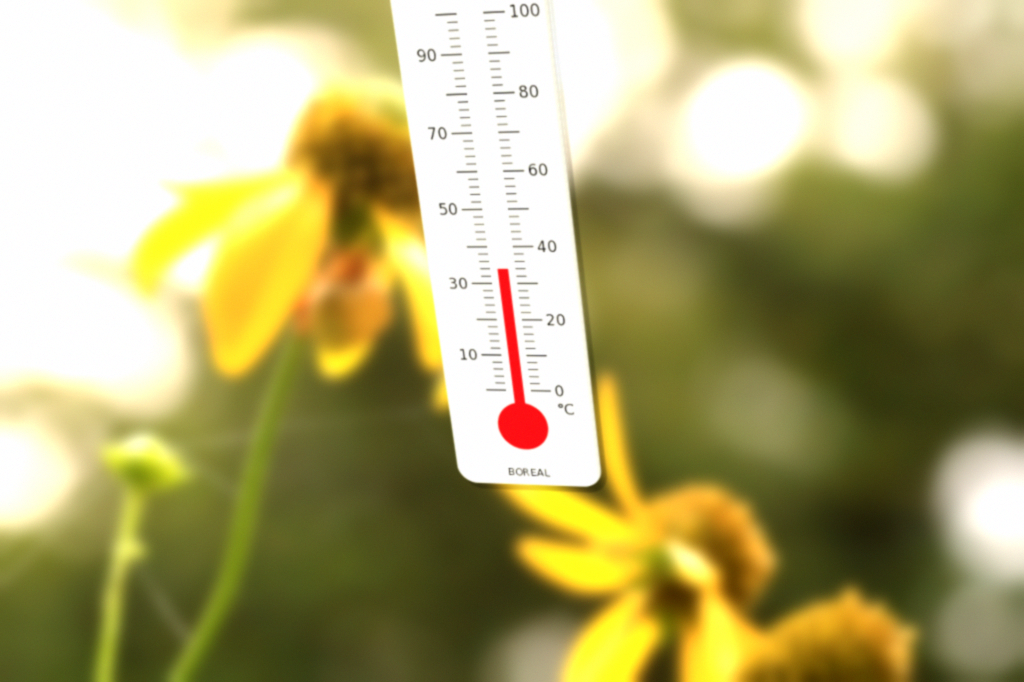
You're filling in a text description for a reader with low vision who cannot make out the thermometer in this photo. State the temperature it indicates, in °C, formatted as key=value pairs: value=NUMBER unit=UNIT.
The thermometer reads value=34 unit=°C
